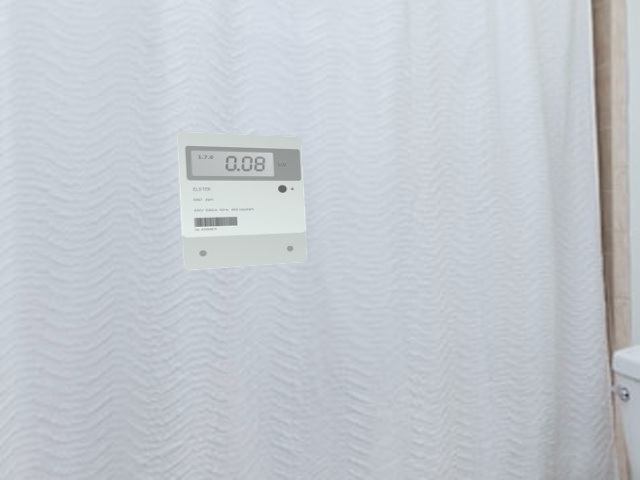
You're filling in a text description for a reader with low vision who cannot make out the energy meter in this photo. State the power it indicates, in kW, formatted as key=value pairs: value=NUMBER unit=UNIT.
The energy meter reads value=0.08 unit=kW
